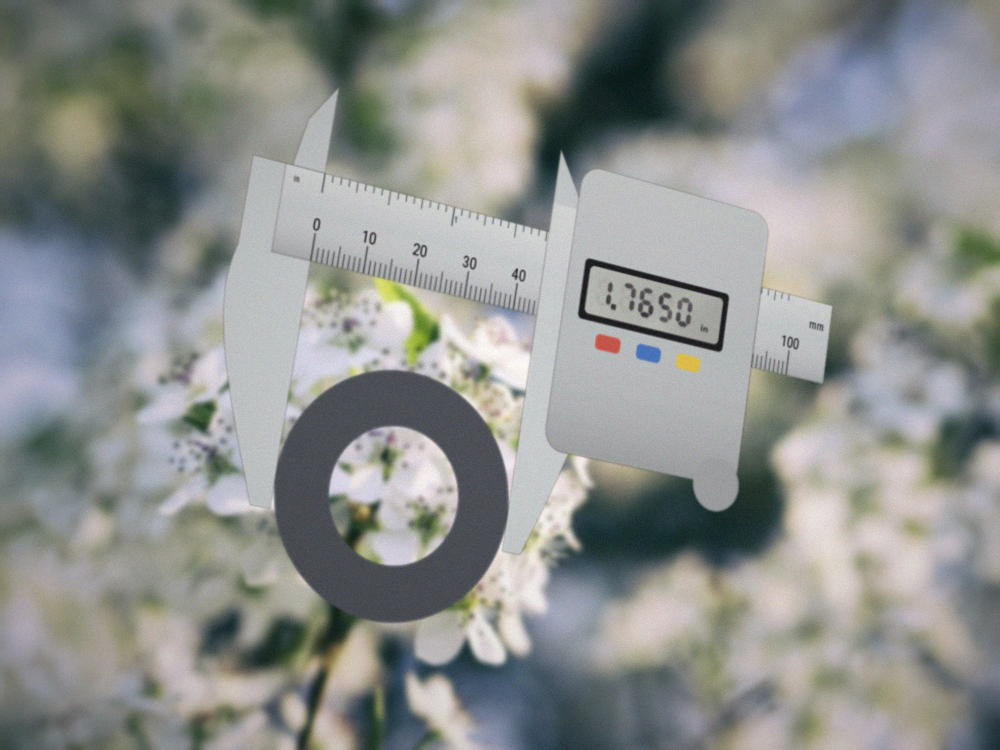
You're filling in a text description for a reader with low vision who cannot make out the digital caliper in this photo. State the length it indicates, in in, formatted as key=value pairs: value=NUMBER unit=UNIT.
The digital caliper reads value=1.7650 unit=in
